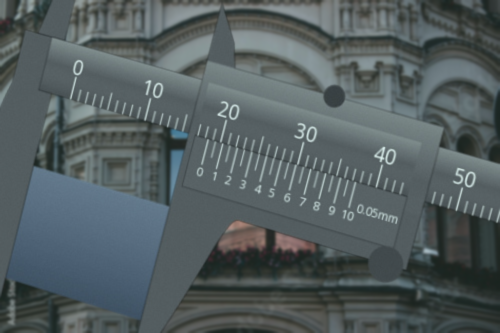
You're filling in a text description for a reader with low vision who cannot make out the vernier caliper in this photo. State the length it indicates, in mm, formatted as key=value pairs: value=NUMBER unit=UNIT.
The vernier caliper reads value=18.4 unit=mm
